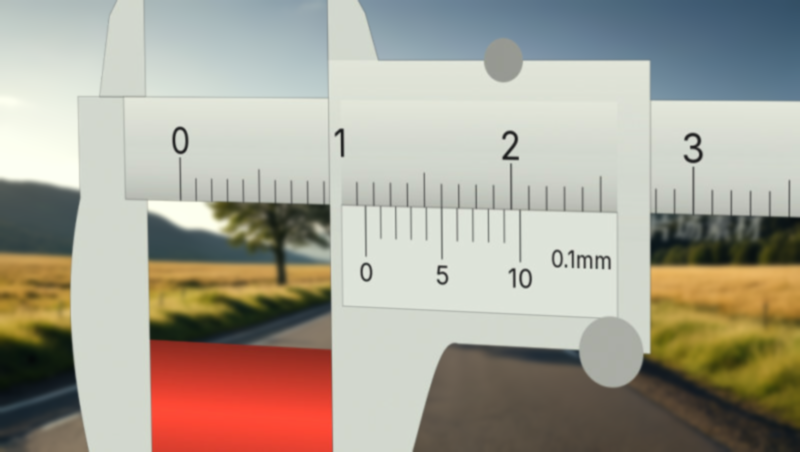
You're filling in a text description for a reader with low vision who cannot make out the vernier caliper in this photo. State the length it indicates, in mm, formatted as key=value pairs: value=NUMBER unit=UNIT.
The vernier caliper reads value=11.5 unit=mm
